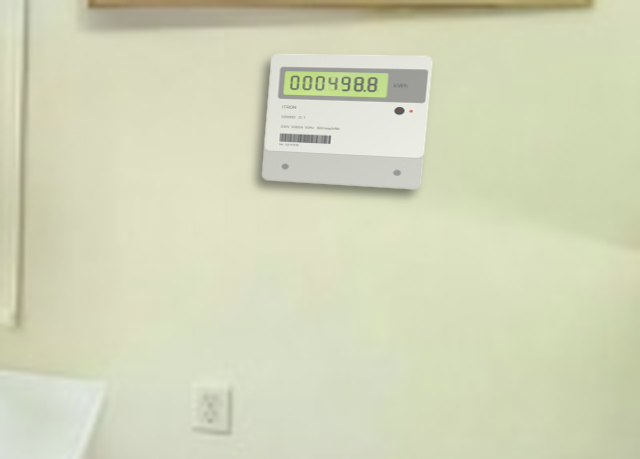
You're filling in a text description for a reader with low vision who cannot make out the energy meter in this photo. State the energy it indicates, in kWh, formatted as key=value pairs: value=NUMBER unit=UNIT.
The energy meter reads value=498.8 unit=kWh
